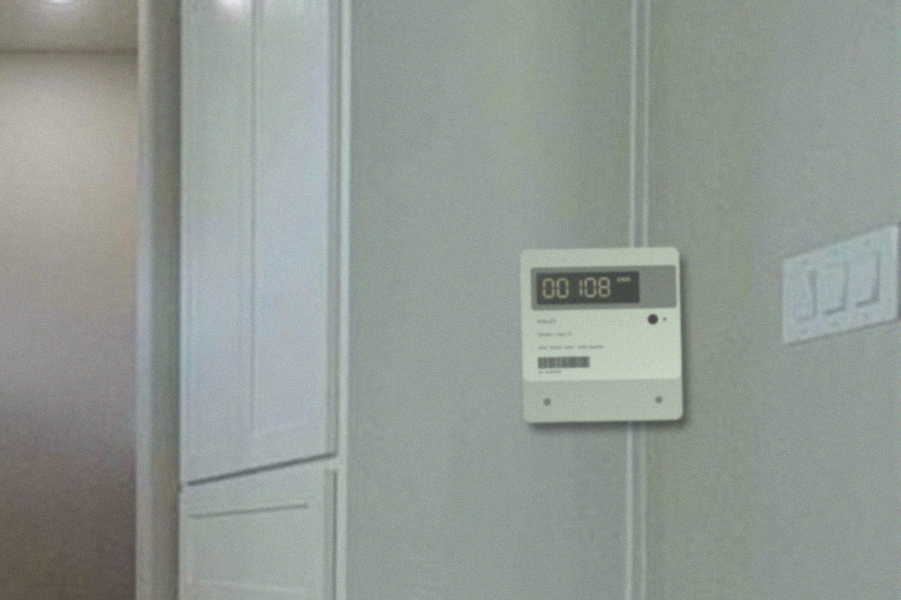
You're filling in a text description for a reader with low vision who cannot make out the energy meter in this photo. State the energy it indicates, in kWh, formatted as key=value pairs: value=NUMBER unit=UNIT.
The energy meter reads value=108 unit=kWh
